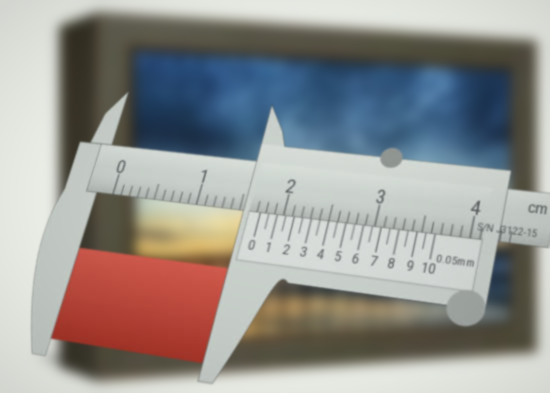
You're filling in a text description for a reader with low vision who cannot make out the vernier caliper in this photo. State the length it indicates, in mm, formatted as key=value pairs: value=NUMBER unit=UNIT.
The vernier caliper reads value=17.4 unit=mm
